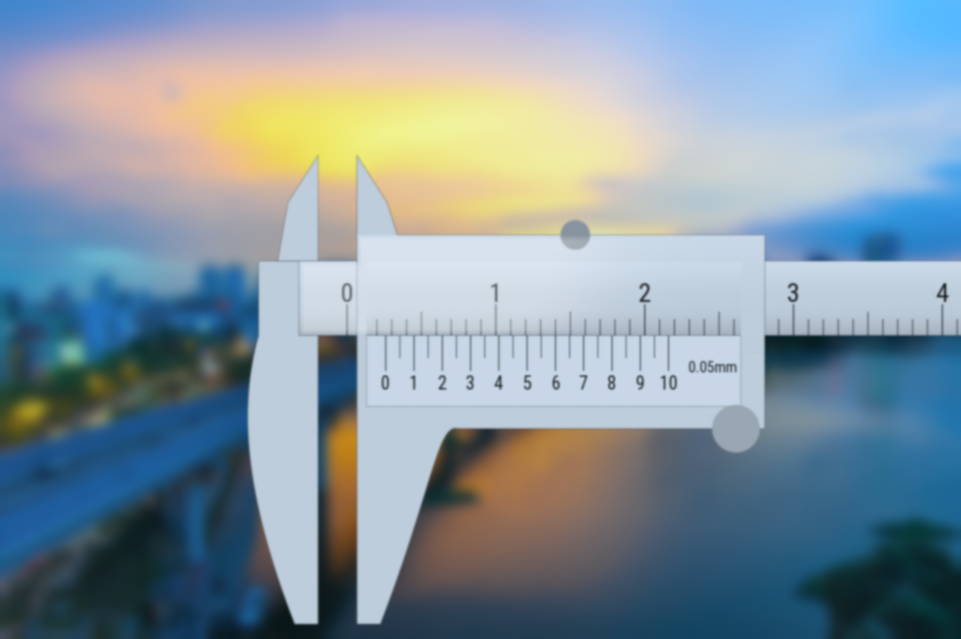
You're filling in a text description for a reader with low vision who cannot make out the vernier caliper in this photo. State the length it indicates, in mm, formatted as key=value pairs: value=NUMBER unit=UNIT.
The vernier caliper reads value=2.6 unit=mm
